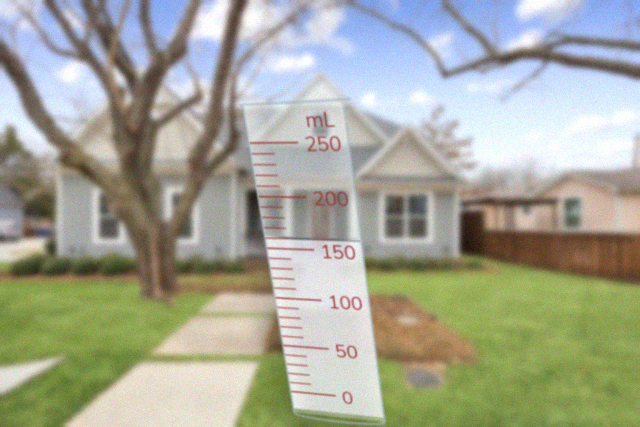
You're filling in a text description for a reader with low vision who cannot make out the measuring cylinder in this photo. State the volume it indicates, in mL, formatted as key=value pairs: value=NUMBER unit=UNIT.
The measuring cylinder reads value=160 unit=mL
